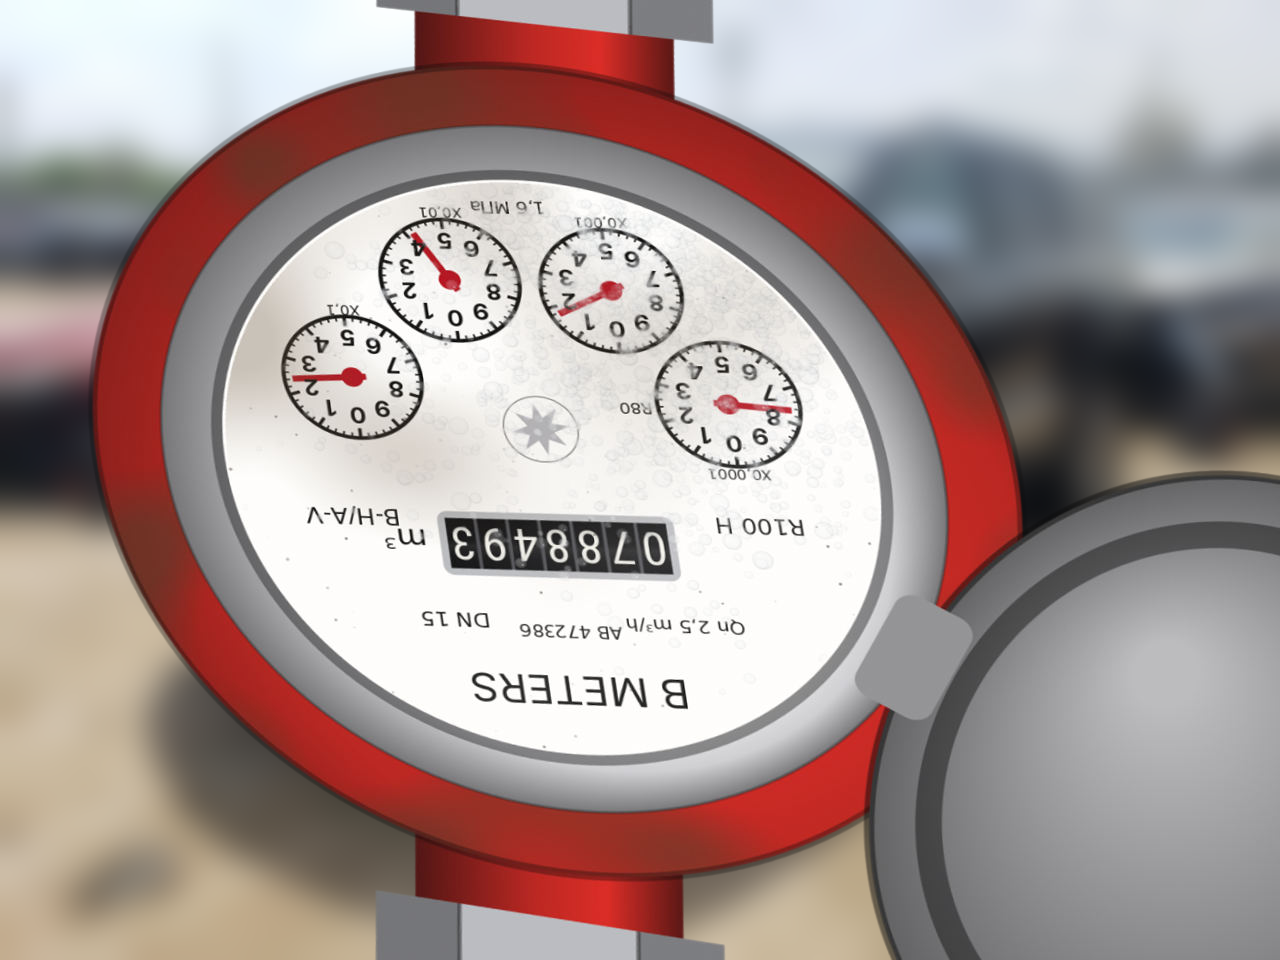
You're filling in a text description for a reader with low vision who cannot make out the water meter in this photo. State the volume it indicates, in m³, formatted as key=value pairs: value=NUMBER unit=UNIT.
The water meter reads value=788493.2417 unit=m³
